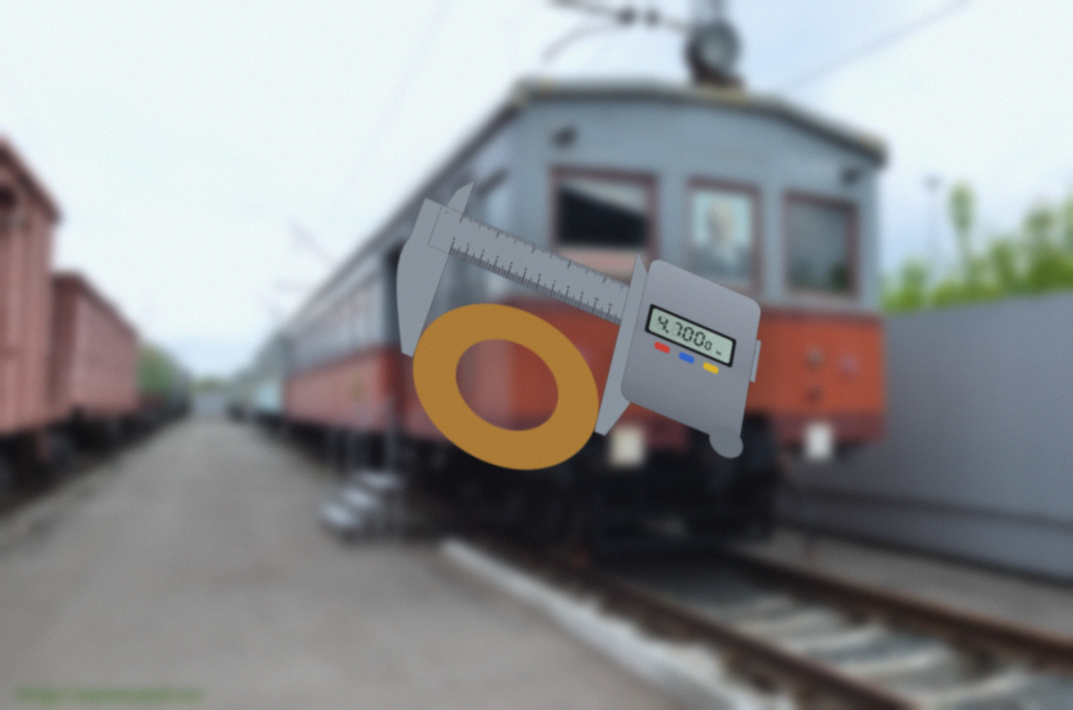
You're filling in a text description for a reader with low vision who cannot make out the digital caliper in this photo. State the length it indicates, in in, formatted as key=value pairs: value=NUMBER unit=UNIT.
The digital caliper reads value=4.7000 unit=in
